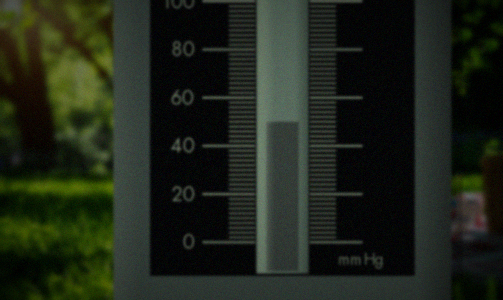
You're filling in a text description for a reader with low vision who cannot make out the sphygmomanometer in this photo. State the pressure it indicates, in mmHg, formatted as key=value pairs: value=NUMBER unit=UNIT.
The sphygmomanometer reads value=50 unit=mmHg
